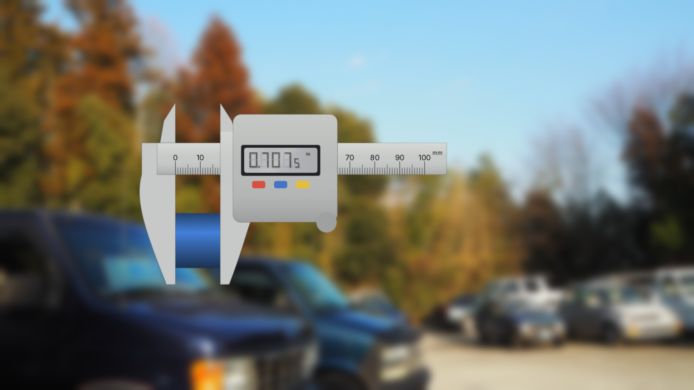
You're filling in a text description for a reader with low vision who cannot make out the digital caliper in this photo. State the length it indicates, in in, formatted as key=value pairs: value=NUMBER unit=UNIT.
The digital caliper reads value=0.7075 unit=in
